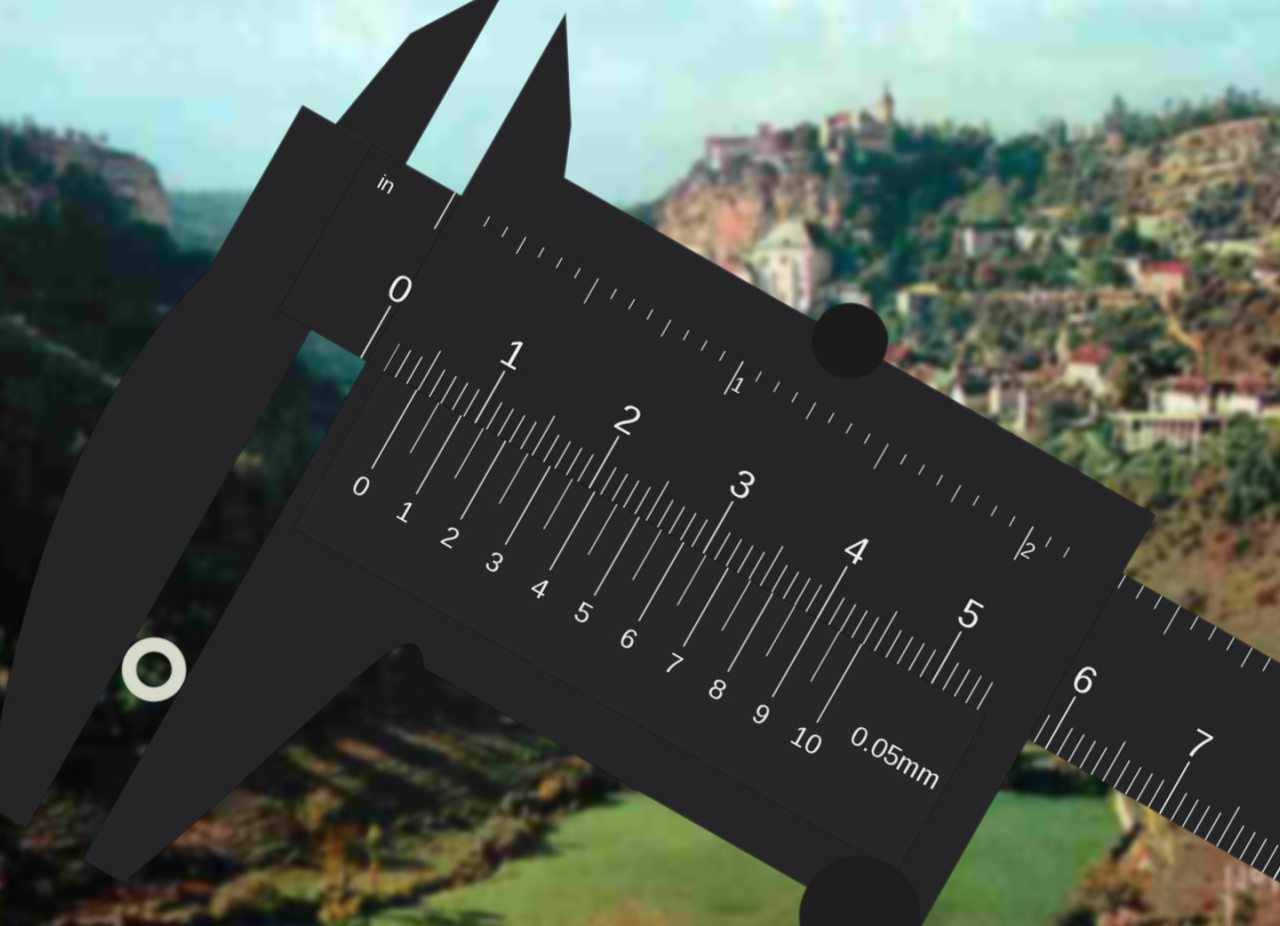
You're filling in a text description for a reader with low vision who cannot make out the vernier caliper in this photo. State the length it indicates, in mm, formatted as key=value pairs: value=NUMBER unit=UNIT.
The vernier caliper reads value=4.9 unit=mm
